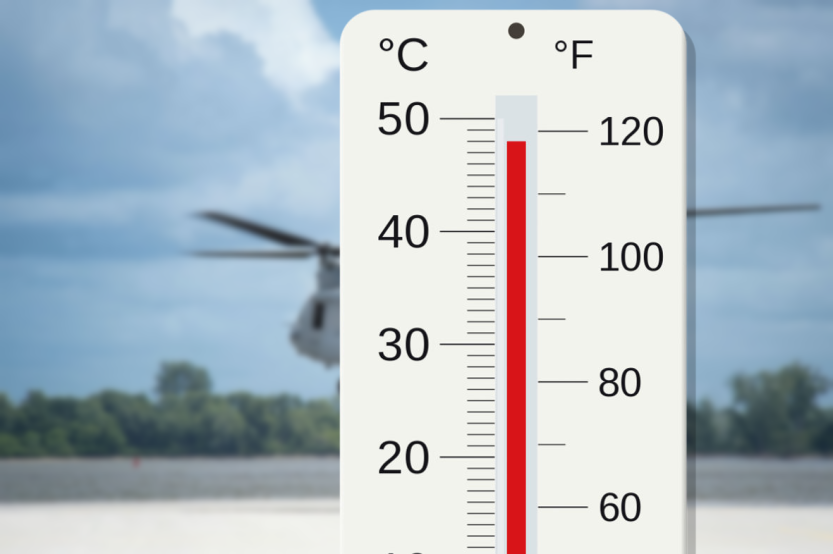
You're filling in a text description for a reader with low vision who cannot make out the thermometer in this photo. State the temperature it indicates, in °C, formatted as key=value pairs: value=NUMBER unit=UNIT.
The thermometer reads value=48 unit=°C
